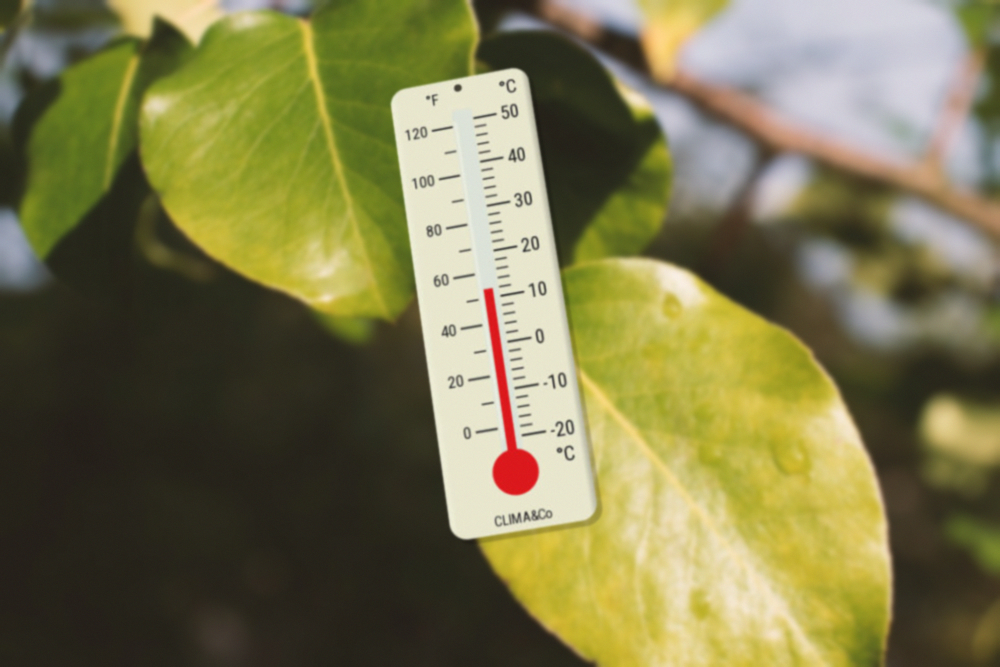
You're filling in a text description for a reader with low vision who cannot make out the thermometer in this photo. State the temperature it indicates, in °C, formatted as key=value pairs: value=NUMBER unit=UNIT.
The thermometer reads value=12 unit=°C
